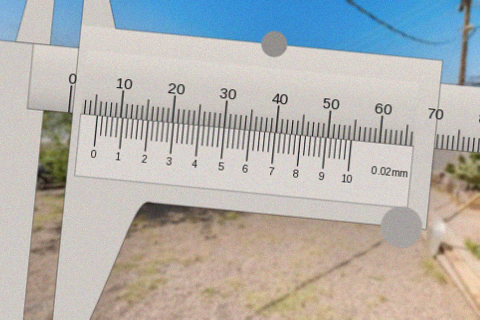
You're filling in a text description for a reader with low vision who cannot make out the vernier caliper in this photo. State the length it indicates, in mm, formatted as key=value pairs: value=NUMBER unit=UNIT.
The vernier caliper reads value=5.5 unit=mm
